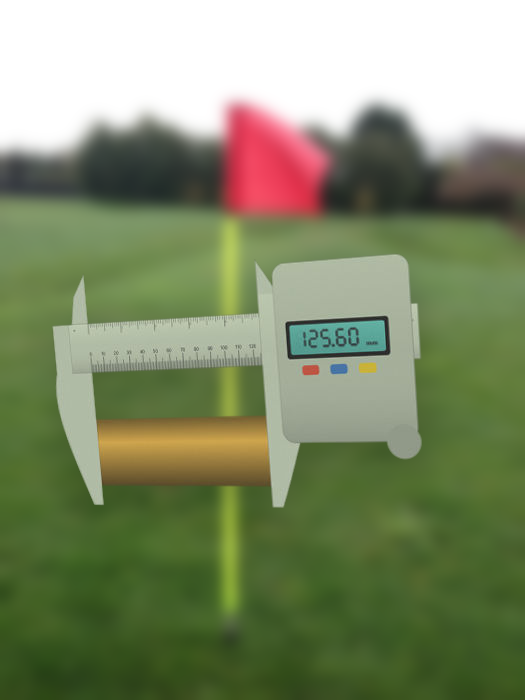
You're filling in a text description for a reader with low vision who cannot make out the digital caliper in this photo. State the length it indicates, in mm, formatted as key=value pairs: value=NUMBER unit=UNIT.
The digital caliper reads value=125.60 unit=mm
